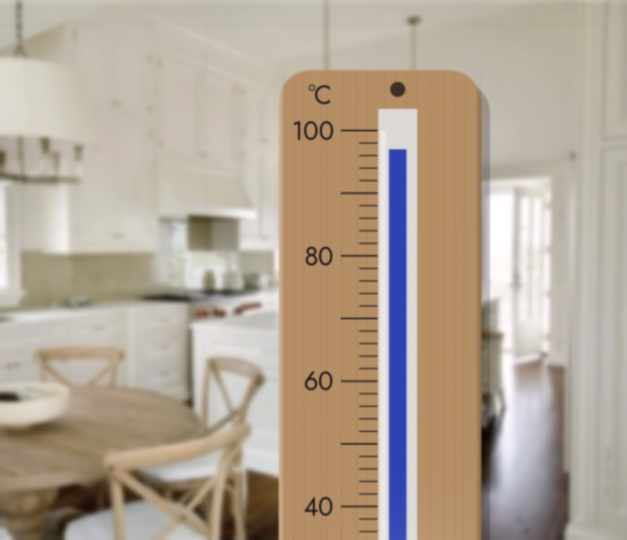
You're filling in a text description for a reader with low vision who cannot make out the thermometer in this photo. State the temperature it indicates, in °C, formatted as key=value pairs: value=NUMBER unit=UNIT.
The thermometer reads value=97 unit=°C
